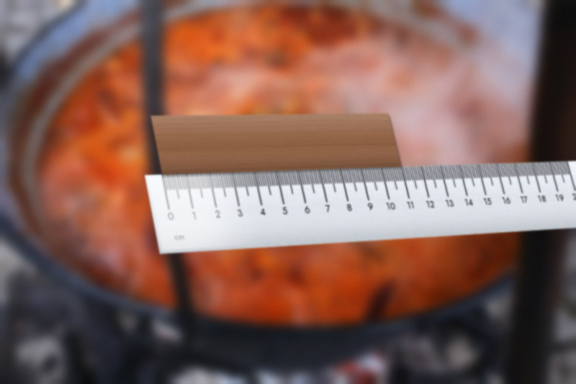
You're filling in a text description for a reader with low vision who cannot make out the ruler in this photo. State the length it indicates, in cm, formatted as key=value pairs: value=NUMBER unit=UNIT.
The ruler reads value=11 unit=cm
